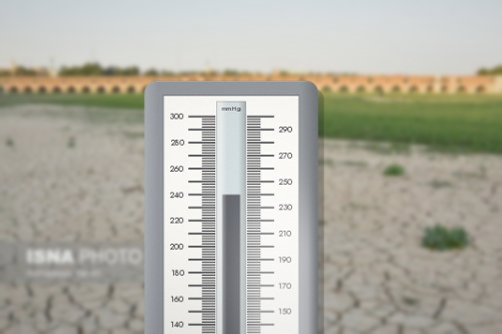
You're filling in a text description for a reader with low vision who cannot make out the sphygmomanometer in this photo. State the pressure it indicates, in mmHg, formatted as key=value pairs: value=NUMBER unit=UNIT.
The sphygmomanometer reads value=240 unit=mmHg
